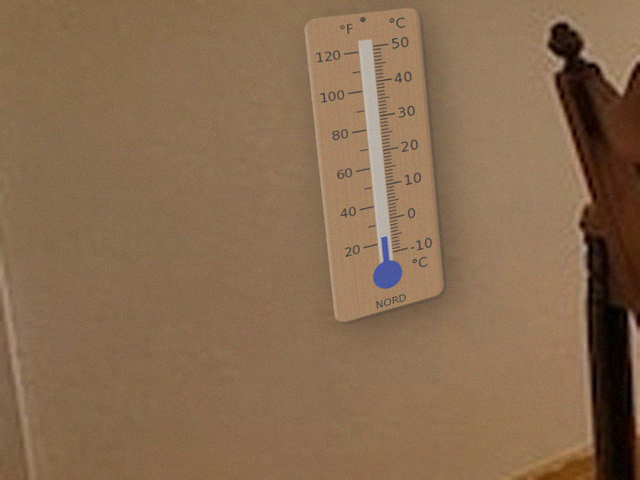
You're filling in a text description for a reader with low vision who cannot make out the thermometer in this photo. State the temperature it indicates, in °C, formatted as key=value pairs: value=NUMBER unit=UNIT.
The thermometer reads value=-5 unit=°C
